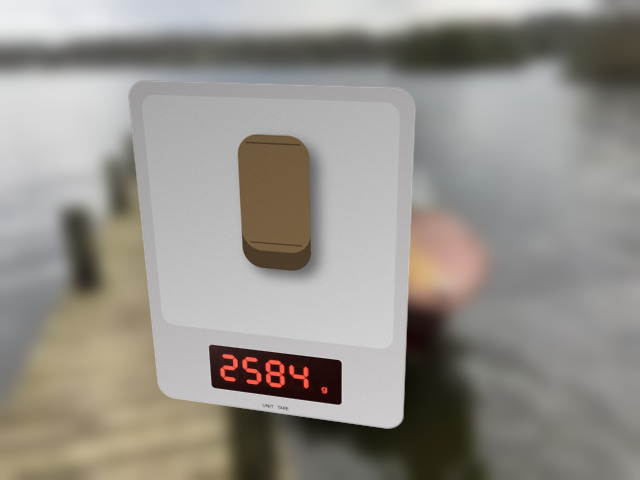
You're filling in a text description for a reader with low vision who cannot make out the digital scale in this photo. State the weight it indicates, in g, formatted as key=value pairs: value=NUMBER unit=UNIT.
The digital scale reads value=2584 unit=g
